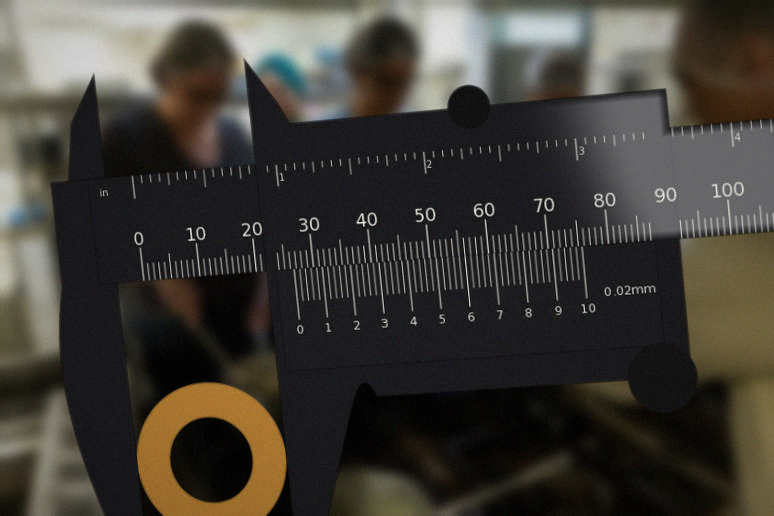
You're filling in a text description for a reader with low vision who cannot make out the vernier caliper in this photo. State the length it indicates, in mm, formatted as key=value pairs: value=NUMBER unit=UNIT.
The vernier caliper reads value=26.6 unit=mm
